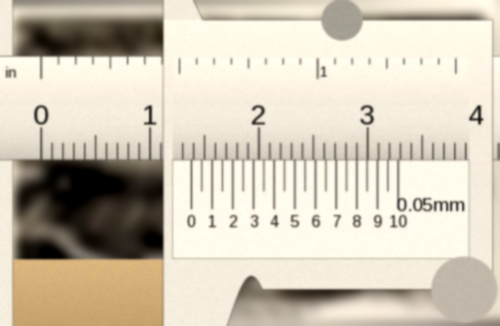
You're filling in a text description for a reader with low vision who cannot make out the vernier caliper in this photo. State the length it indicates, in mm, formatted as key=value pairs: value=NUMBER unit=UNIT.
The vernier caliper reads value=13.8 unit=mm
